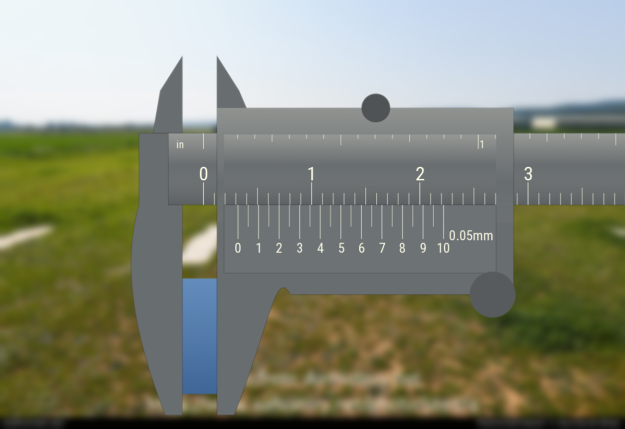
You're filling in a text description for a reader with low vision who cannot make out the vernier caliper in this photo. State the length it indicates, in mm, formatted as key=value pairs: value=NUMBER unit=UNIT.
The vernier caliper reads value=3.2 unit=mm
